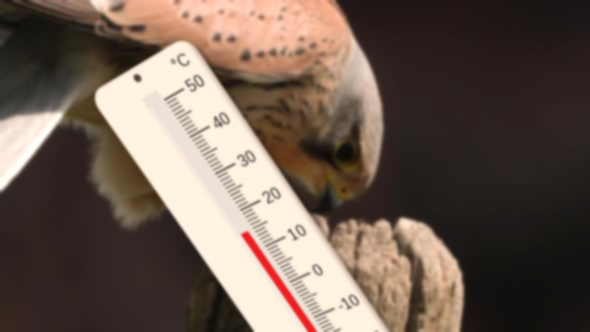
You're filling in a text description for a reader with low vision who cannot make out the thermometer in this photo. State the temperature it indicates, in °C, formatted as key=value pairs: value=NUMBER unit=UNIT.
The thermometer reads value=15 unit=°C
